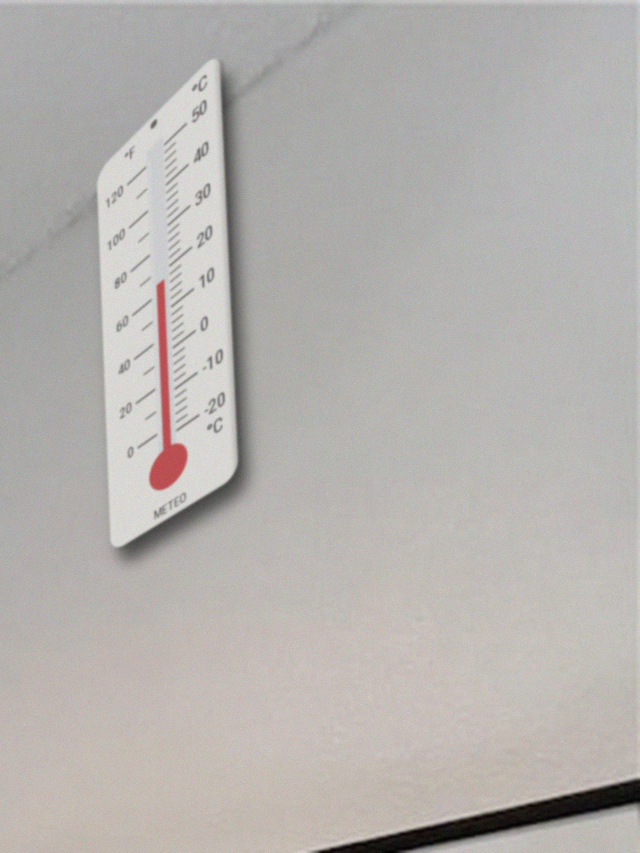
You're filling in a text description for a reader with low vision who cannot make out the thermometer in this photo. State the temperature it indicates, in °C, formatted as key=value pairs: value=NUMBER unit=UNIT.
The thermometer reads value=18 unit=°C
